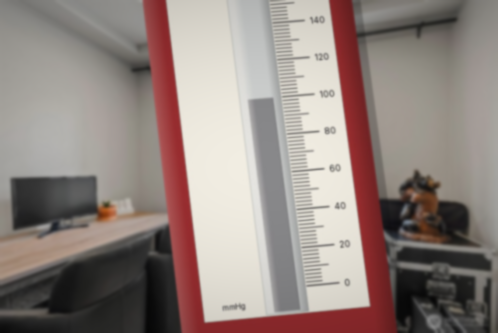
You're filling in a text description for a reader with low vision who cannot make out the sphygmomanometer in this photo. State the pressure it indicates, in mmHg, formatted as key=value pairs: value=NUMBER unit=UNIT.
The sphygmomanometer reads value=100 unit=mmHg
